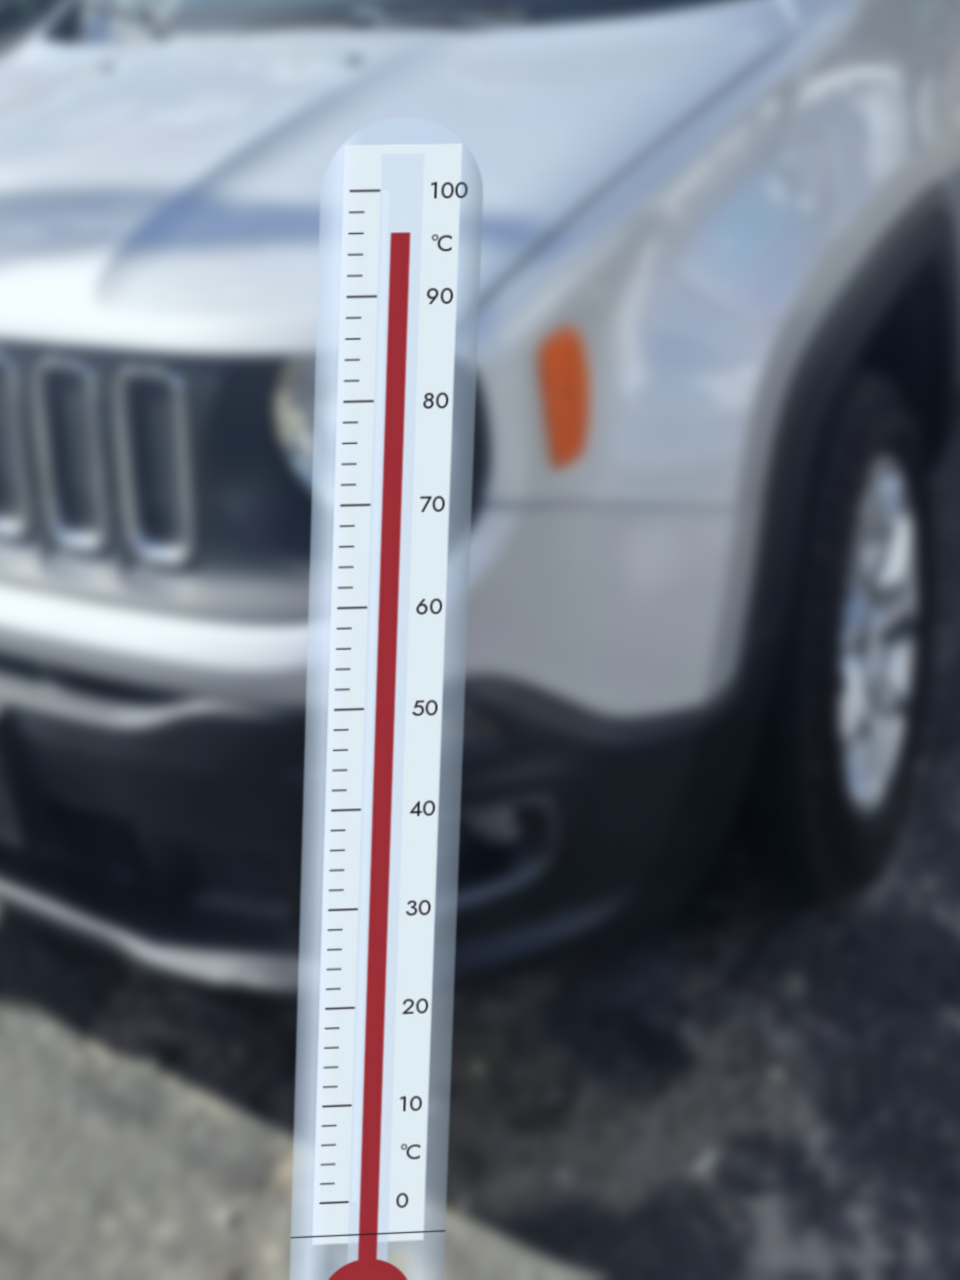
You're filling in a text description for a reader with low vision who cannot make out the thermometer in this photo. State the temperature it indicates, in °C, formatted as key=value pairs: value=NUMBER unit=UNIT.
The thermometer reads value=96 unit=°C
